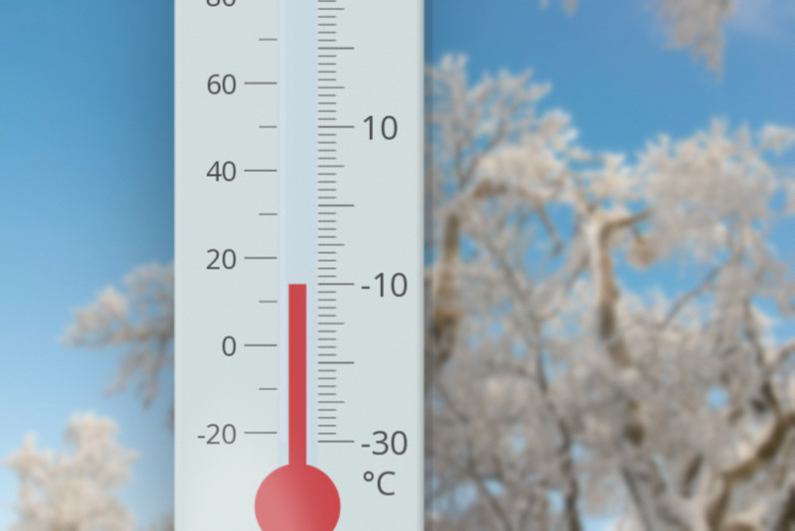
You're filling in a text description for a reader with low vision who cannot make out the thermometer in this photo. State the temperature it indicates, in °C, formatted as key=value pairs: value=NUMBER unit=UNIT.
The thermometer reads value=-10 unit=°C
